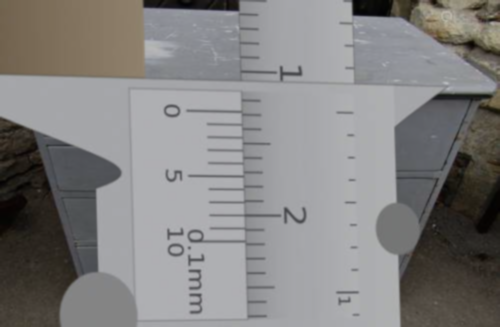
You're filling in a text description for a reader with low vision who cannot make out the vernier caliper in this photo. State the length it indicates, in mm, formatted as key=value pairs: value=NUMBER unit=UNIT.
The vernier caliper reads value=12.8 unit=mm
